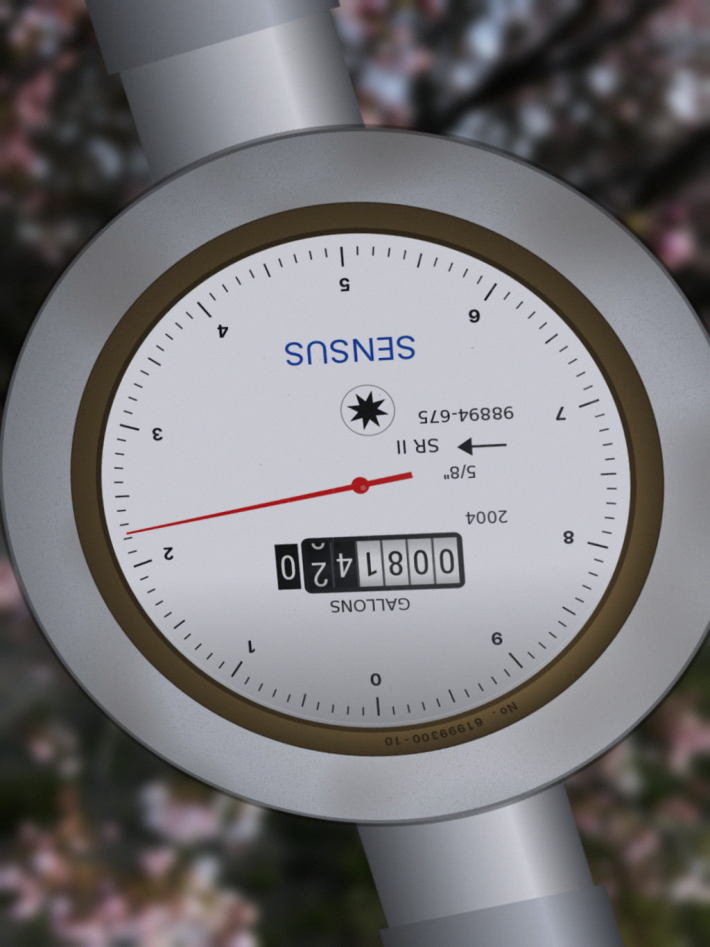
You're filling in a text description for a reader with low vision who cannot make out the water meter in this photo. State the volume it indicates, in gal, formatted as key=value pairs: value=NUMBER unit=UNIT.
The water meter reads value=81422.2 unit=gal
